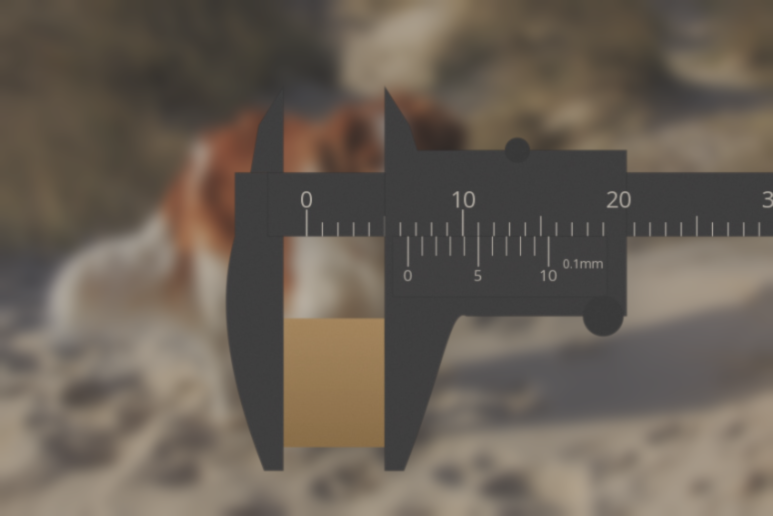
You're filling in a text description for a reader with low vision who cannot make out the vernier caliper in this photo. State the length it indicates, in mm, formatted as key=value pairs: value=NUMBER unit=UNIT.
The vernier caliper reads value=6.5 unit=mm
